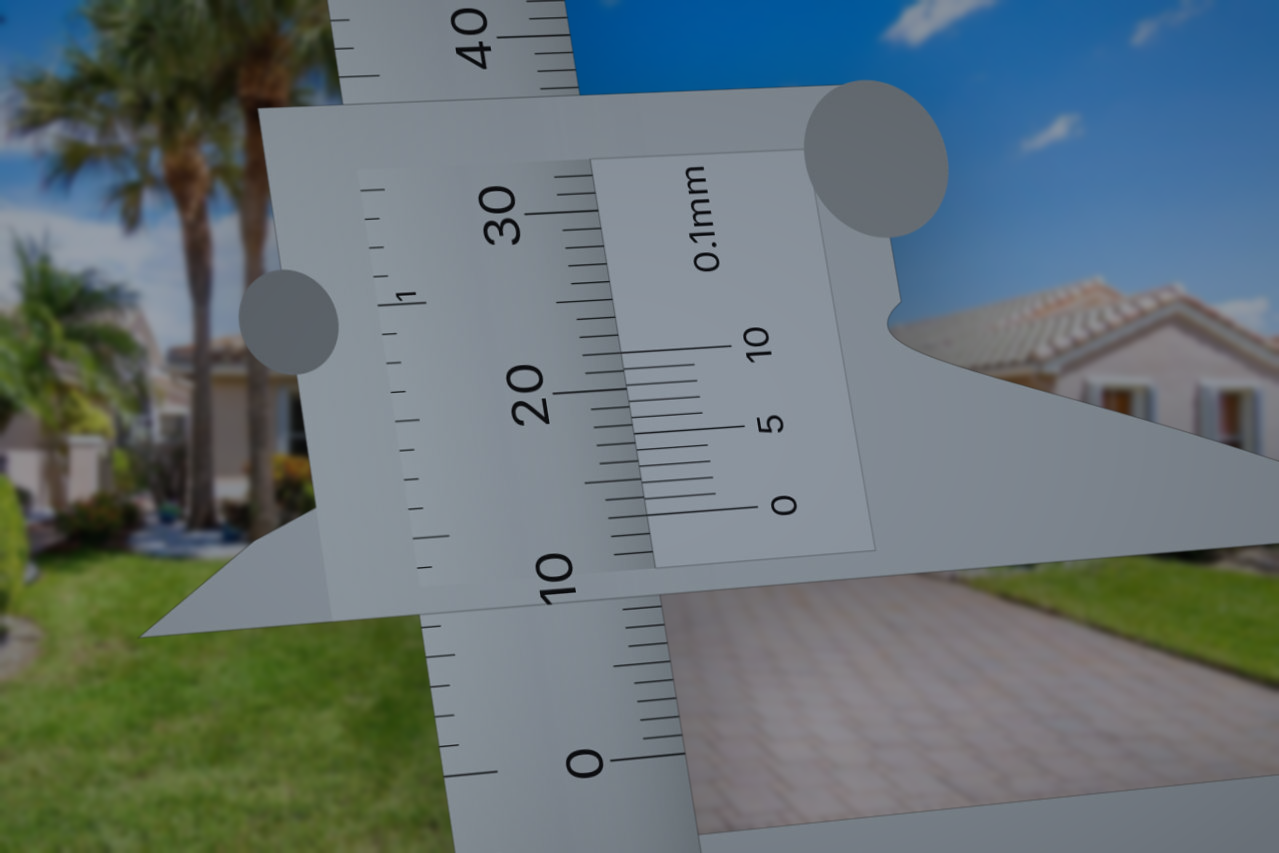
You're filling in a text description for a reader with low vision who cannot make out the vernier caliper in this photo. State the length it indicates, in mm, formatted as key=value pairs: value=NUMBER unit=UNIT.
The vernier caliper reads value=13.0 unit=mm
